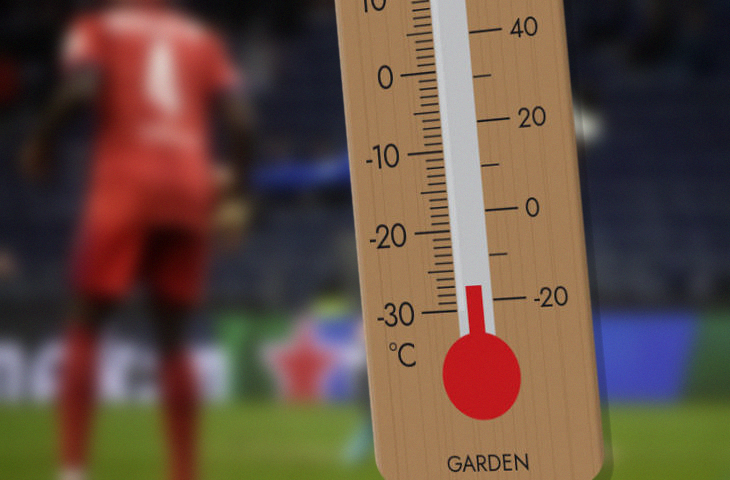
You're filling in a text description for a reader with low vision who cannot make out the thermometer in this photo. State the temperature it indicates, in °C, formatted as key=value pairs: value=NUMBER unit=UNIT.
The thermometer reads value=-27 unit=°C
